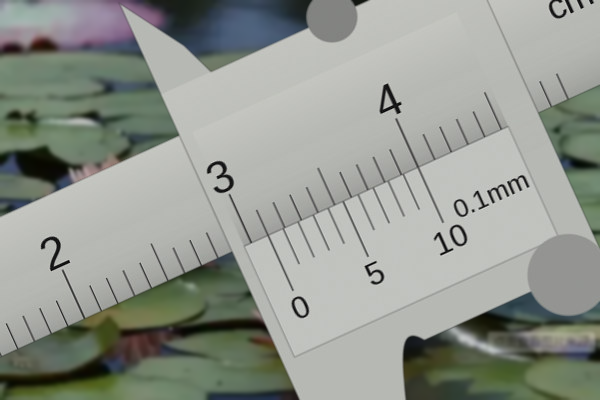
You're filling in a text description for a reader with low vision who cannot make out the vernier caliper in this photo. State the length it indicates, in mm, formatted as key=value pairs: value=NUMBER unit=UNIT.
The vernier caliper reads value=31.0 unit=mm
